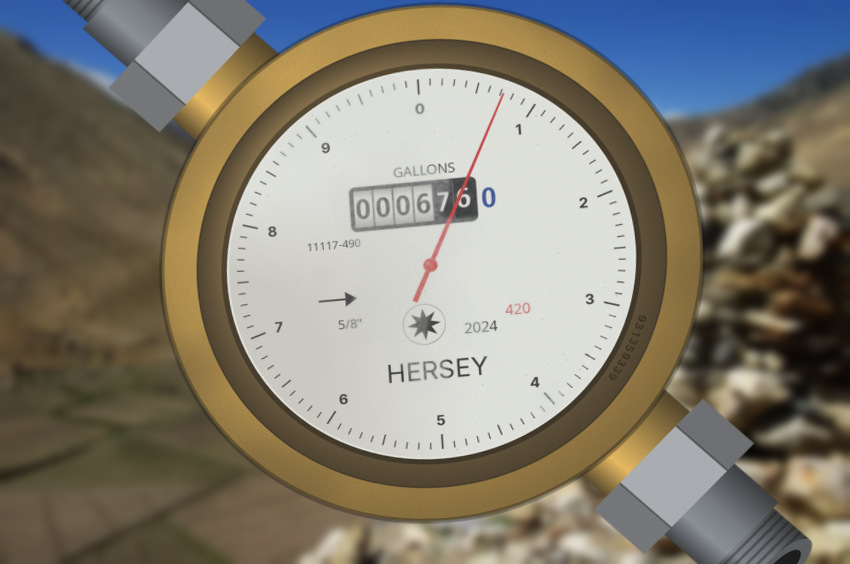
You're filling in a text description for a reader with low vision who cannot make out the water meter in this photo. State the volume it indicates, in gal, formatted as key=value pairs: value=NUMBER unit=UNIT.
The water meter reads value=6760.7 unit=gal
